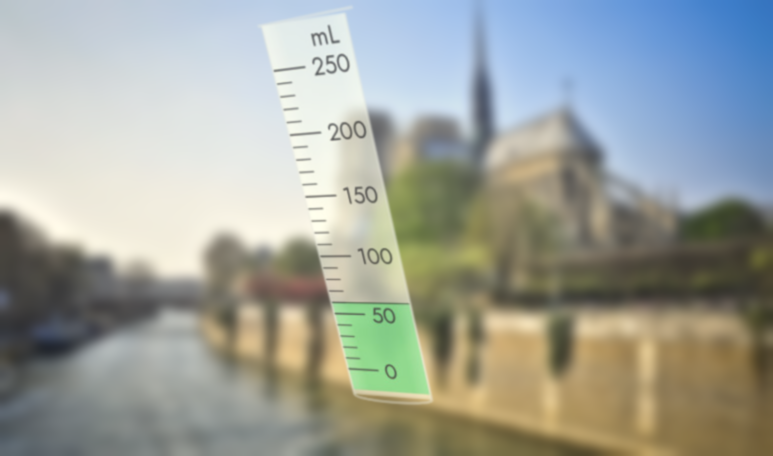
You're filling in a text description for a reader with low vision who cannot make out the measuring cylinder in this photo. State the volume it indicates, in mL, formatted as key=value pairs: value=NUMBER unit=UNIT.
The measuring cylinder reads value=60 unit=mL
